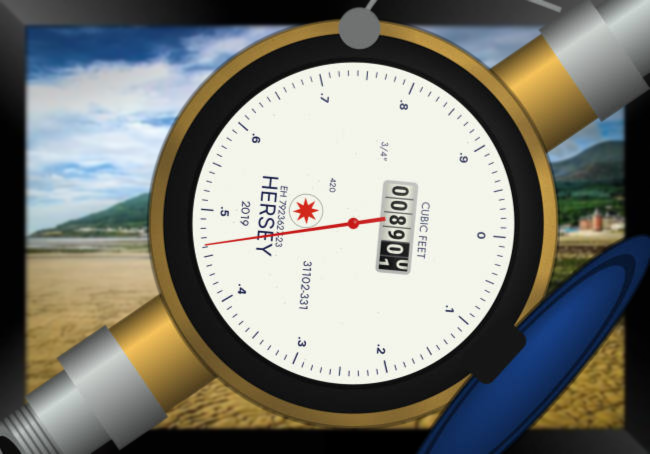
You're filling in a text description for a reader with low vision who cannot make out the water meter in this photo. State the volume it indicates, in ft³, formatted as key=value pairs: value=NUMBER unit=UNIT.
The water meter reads value=8900.46 unit=ft³
